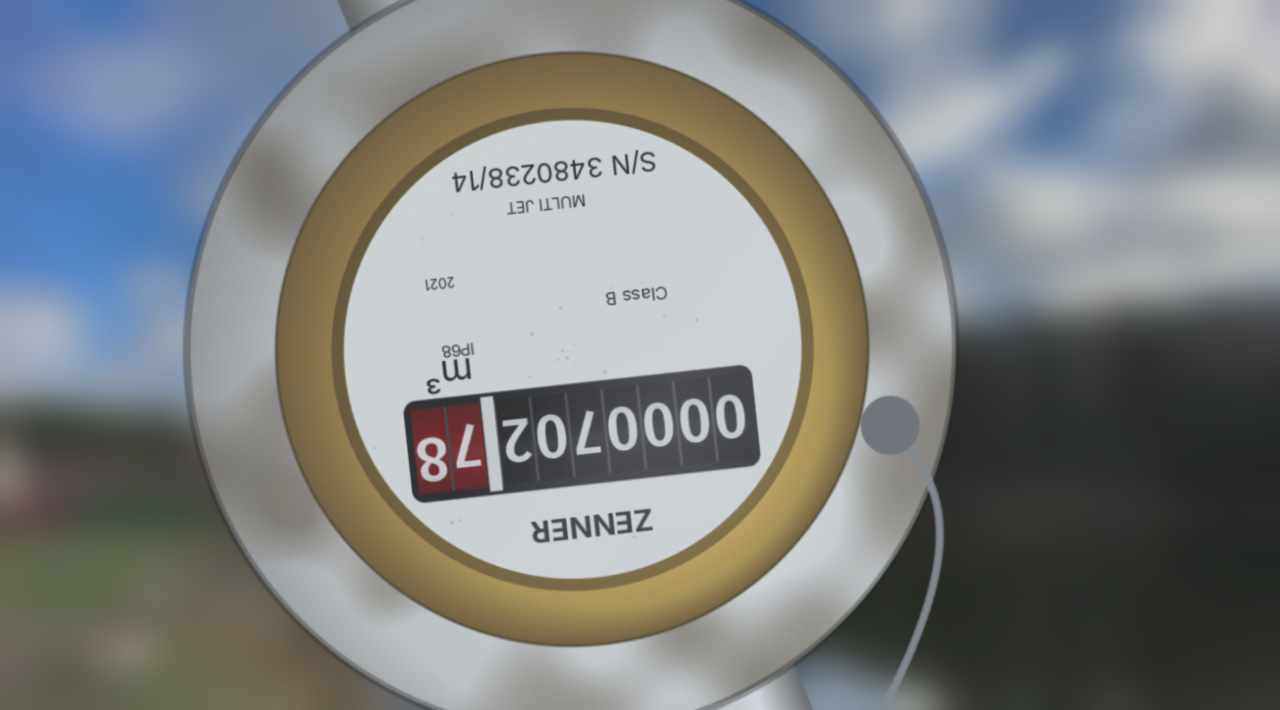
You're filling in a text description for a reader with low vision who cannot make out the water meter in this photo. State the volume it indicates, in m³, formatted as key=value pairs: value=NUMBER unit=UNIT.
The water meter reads value=702.78 unit=m³
